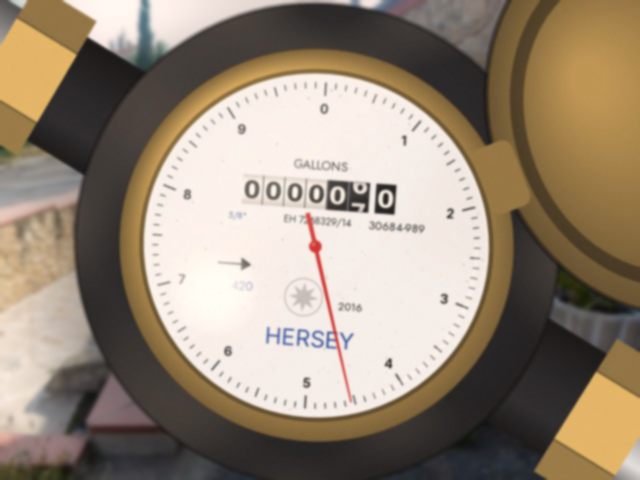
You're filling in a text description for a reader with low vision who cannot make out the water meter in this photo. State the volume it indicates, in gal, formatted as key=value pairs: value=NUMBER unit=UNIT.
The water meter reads value=64.5 unit=gal
